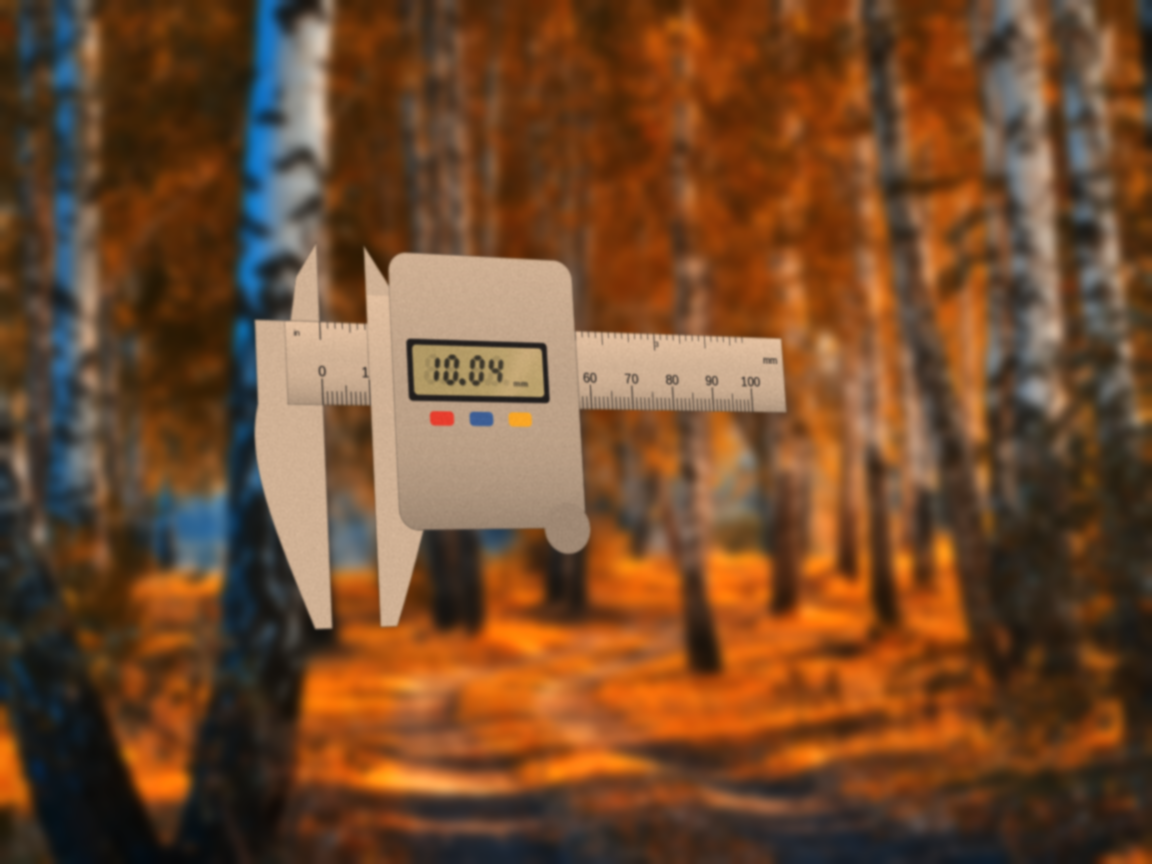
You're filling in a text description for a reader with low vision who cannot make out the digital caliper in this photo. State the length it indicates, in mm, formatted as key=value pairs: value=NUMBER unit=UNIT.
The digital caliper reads value=10.04 unit=mm
